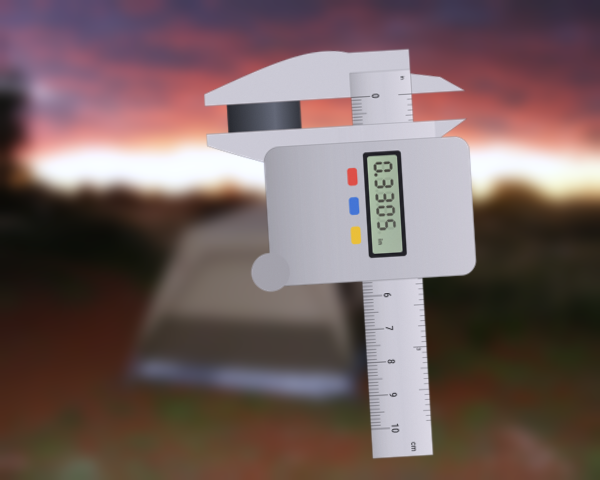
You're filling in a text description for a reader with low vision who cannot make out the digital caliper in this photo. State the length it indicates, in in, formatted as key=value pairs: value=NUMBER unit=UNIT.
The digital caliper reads value=0.3305 unit=in
